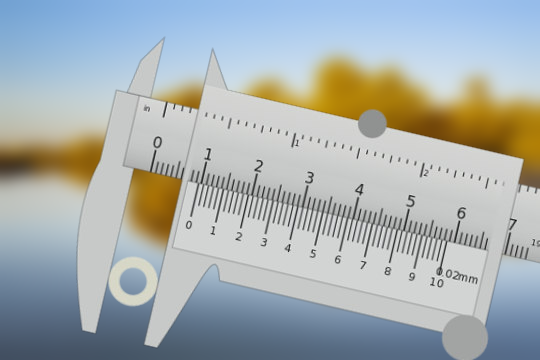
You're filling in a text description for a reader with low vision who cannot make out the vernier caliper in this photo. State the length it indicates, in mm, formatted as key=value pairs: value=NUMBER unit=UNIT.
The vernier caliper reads value=9.5 unit=mm
